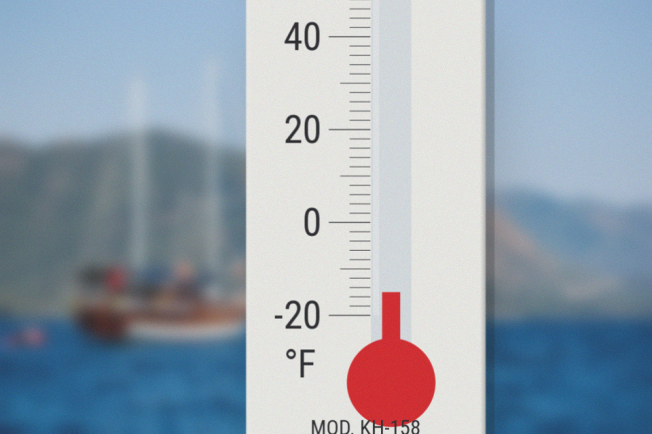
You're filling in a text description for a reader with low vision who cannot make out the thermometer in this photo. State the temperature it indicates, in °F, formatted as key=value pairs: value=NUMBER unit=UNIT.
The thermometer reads value=-15 unit=°F
